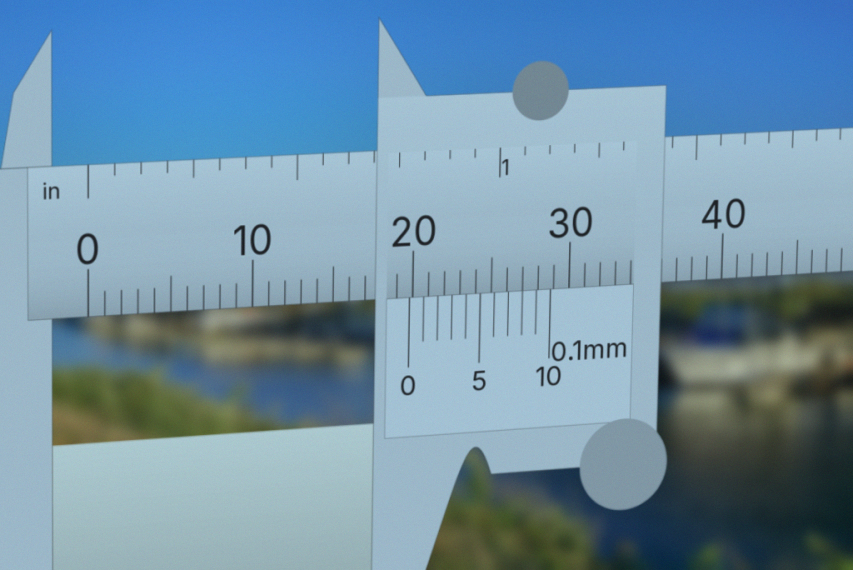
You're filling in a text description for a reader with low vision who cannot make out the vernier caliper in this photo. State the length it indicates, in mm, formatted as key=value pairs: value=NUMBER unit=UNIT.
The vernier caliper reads value=19.8 unit=mm
